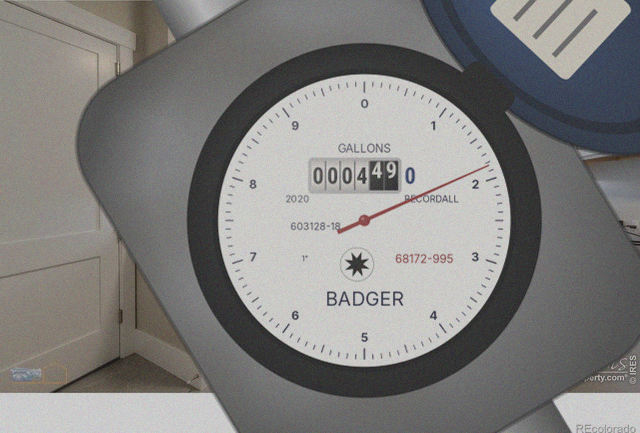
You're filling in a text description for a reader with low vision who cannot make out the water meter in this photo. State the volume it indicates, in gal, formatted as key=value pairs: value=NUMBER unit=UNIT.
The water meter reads value=4491.8 unit=gal
